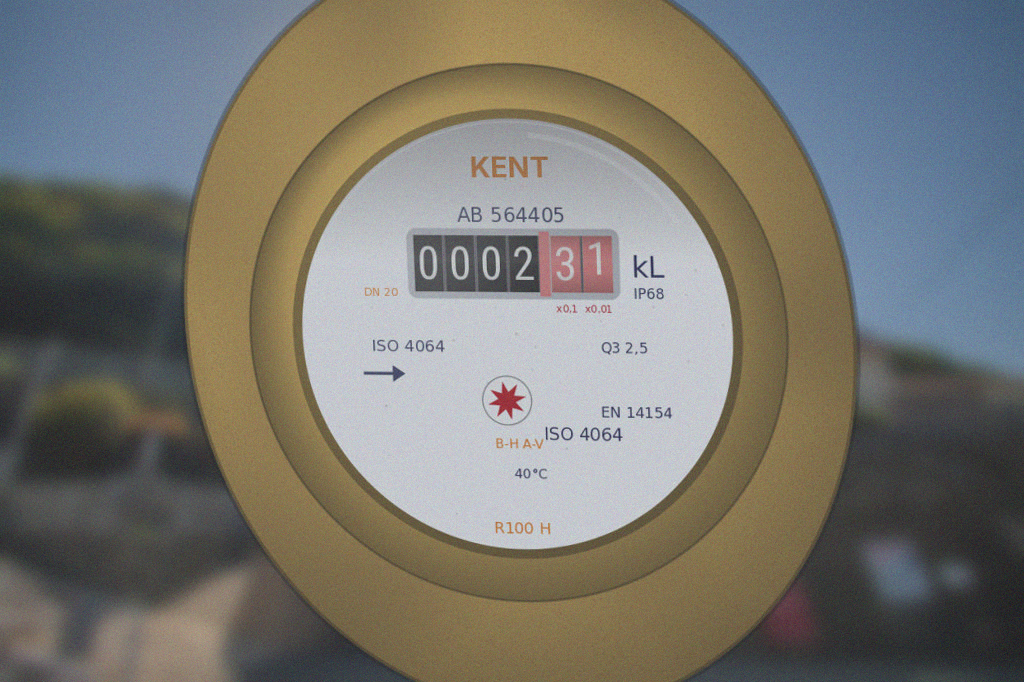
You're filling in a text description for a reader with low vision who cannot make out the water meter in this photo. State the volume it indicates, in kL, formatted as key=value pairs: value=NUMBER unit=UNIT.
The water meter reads value=2.31 unit=kL
